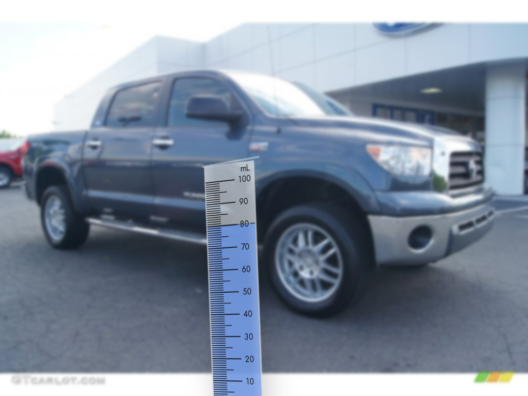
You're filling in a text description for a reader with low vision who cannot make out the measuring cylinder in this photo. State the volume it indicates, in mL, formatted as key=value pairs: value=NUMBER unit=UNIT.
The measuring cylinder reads value=80 unit=mL
